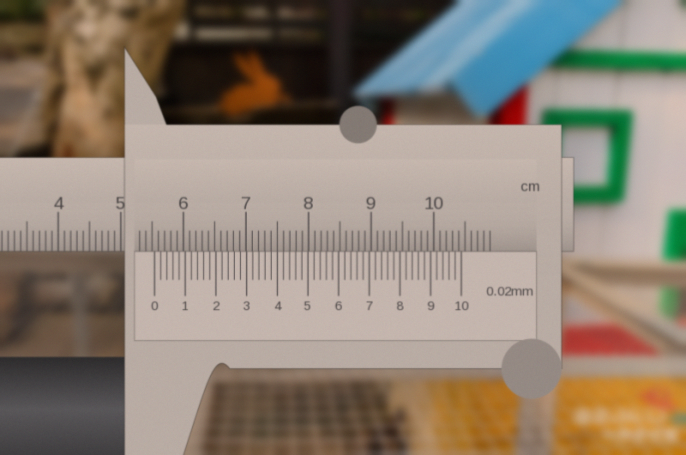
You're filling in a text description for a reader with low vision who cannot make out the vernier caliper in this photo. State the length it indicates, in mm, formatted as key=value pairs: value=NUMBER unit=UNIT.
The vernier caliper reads value=55.4 unit=mm
